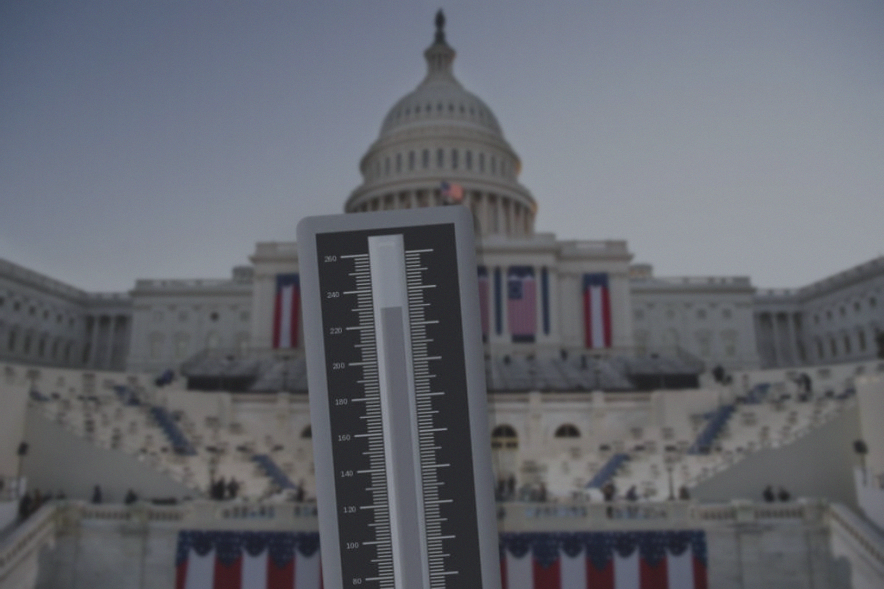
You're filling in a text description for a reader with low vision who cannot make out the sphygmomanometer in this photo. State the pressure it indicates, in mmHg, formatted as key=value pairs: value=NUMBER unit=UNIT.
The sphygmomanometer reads value=230 unit=mmHg
